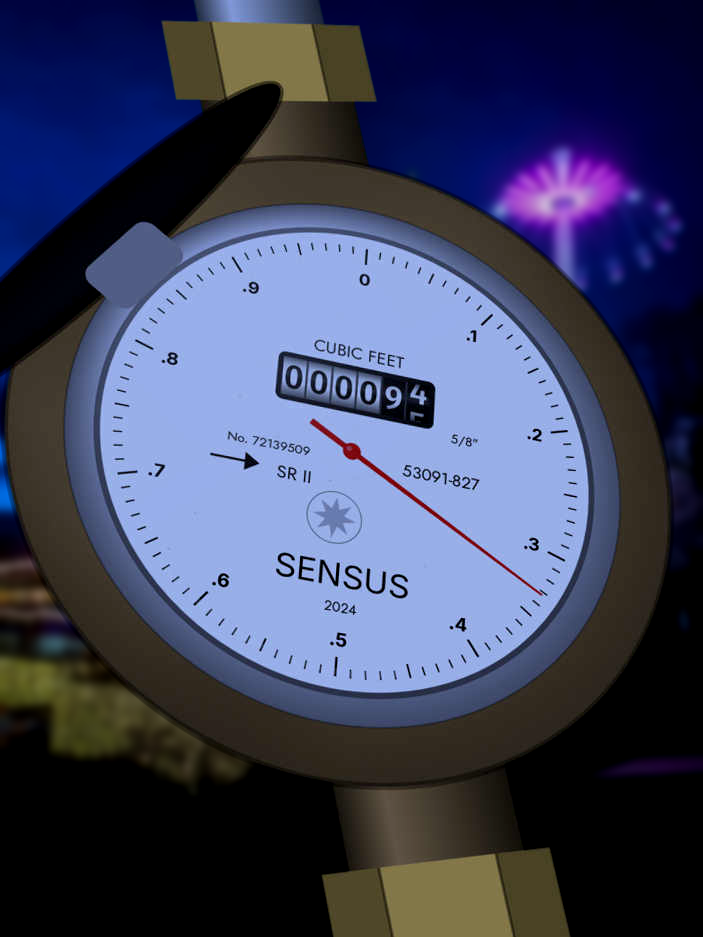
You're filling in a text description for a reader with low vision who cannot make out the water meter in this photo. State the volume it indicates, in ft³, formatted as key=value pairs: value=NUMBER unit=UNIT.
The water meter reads value=94.33 unit=ft³
